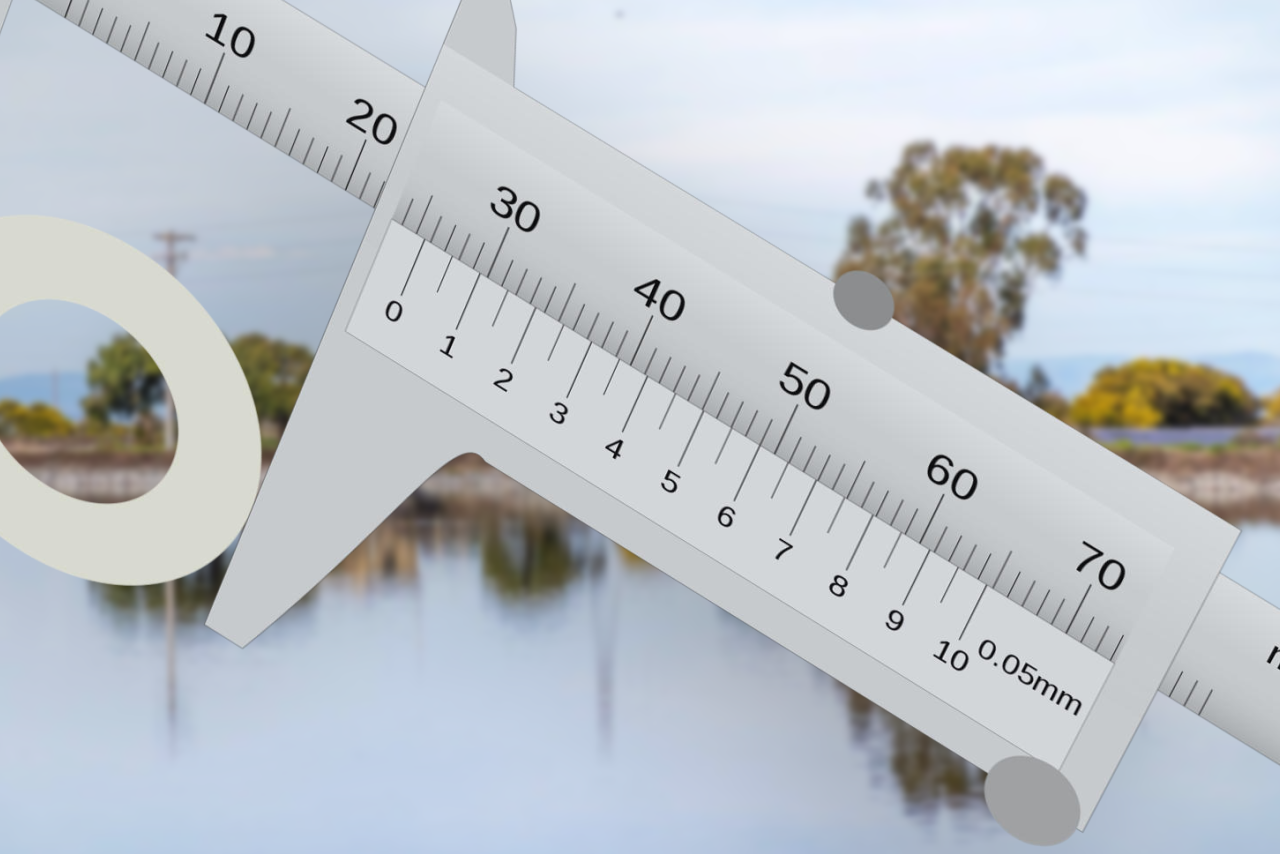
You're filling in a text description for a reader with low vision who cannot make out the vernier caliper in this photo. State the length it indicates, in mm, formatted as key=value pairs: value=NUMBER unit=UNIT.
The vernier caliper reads value=25.6 unit=mm
